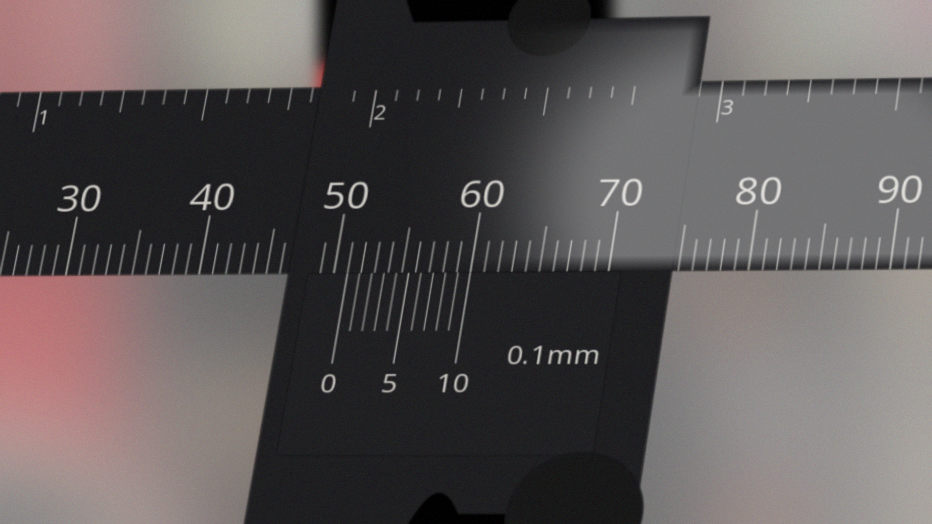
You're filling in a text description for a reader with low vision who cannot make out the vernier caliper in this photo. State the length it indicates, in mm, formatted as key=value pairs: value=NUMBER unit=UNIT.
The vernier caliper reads value=51.0 unit=mm
